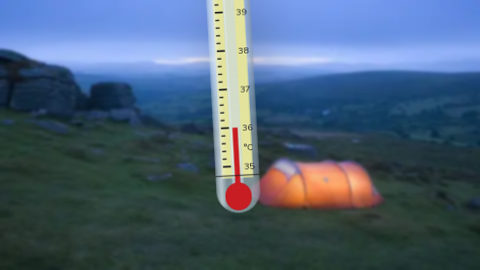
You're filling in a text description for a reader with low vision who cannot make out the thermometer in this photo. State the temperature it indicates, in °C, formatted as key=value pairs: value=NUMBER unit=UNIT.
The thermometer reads value=36 unit=°C
